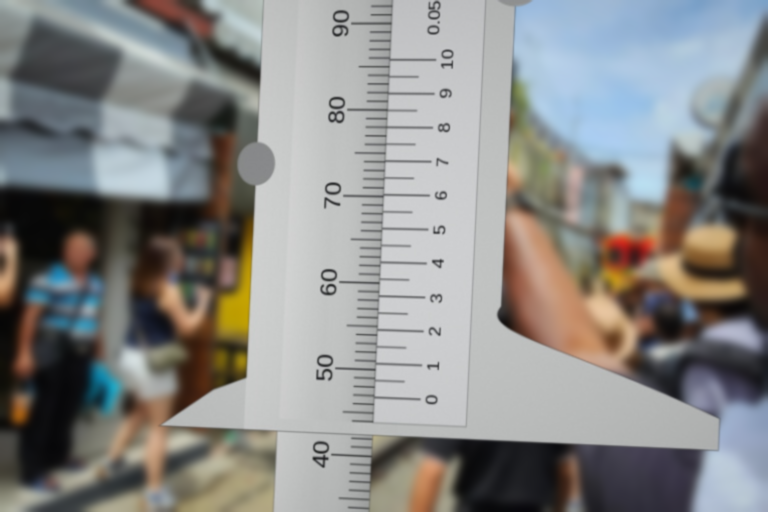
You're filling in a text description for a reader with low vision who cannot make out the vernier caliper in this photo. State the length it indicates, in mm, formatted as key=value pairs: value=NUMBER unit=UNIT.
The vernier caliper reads value=46.8 unit=mm
